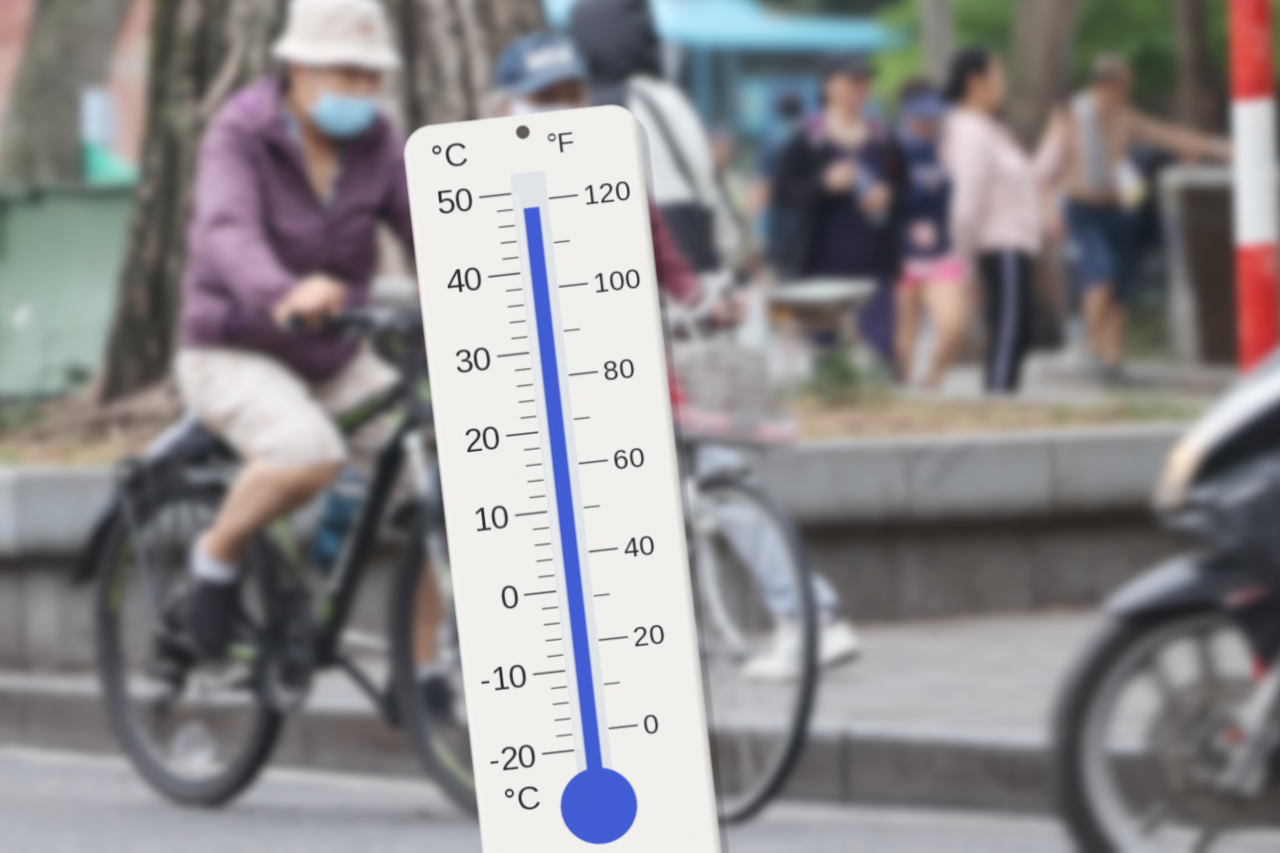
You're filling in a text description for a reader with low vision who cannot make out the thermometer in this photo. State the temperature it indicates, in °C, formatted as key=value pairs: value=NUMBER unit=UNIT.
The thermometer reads value=48 unit=°C
